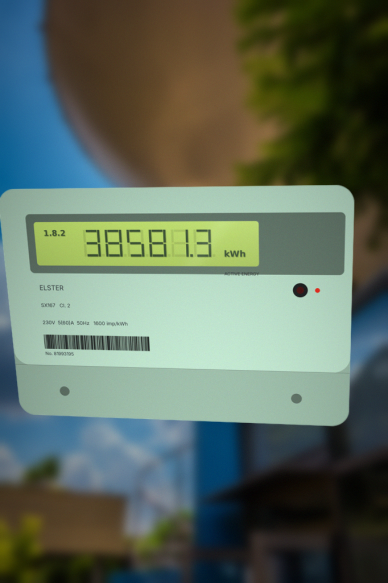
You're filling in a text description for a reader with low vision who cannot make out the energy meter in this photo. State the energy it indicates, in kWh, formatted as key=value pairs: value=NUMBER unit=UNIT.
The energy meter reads value=38581.3 unit=kWh
